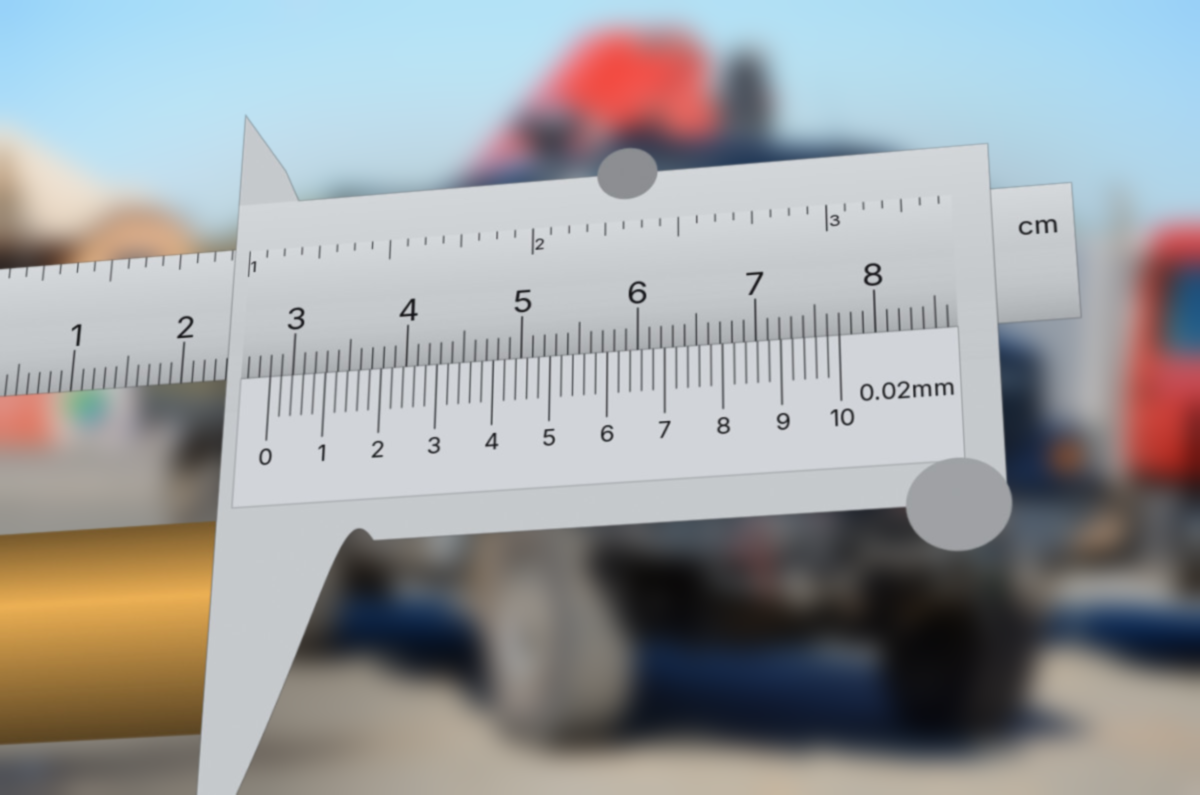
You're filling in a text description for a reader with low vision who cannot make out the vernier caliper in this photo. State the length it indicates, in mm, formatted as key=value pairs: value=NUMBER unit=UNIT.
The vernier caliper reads value=28.0 unit=mm
